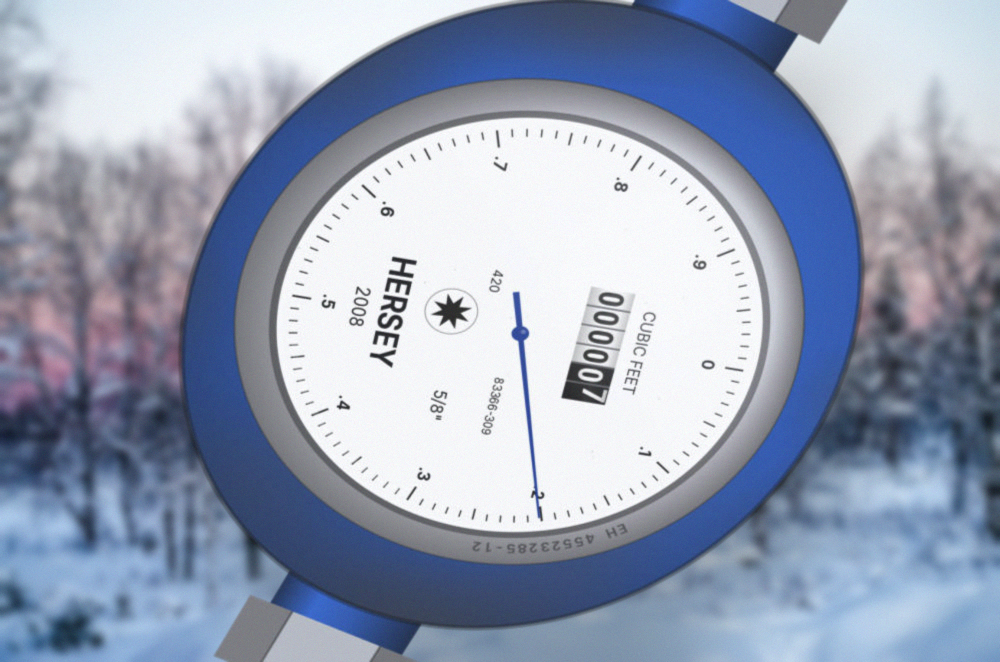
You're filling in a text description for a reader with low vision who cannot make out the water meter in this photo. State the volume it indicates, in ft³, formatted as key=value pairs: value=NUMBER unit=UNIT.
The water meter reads value=7.20 unit=ft³
